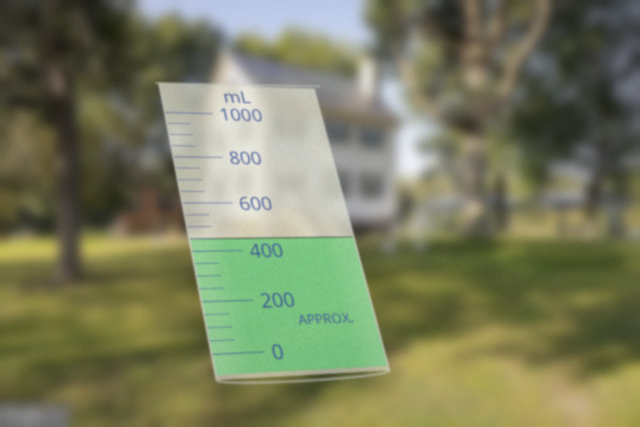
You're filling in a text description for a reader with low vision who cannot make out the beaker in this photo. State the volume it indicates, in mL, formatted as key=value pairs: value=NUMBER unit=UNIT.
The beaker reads value=450 unit=mL
